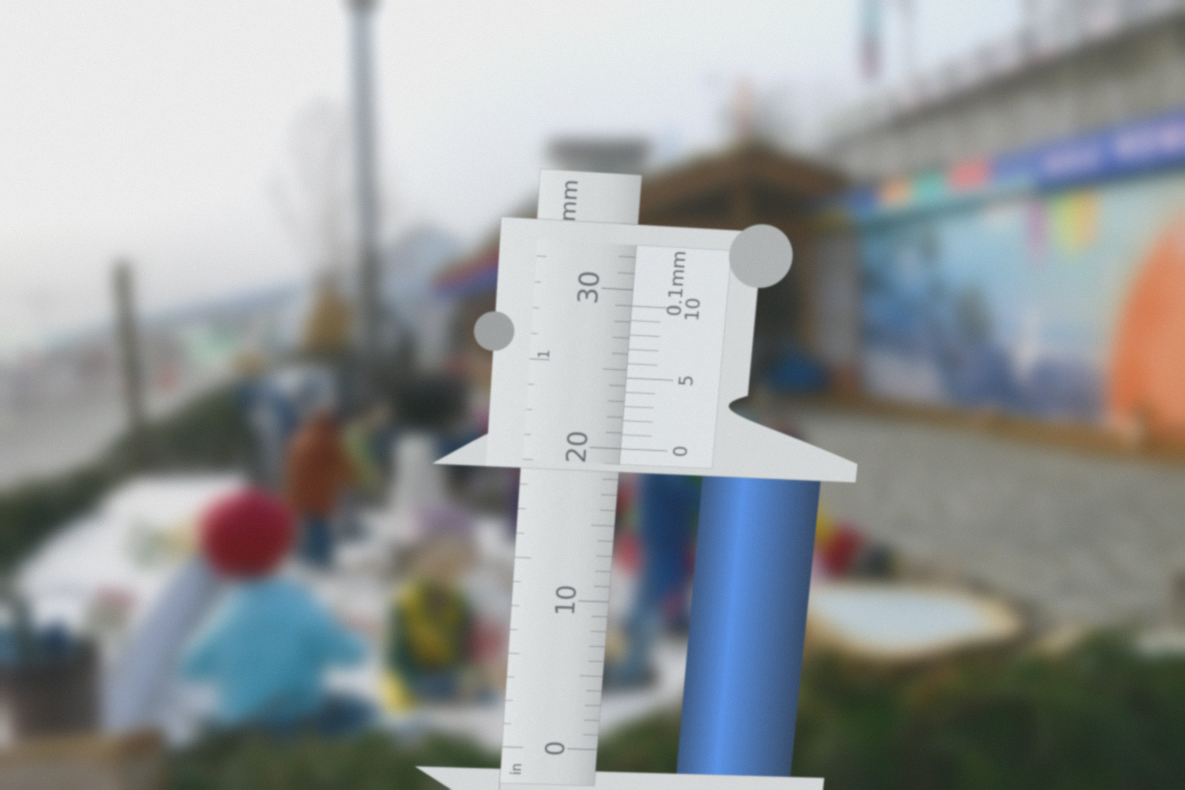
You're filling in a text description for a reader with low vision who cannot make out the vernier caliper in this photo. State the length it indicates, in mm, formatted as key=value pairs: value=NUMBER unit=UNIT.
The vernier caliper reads value=20.0 unit=mm
